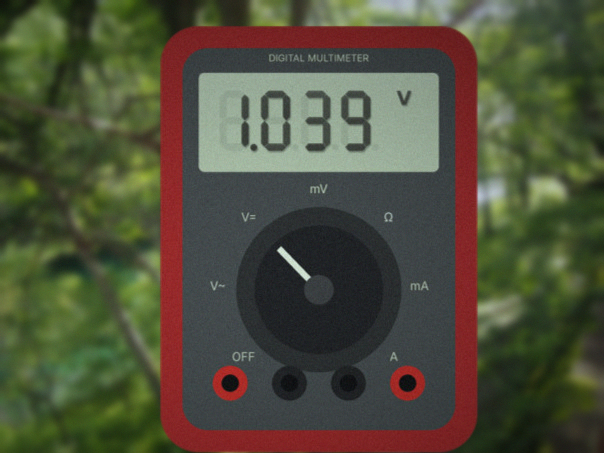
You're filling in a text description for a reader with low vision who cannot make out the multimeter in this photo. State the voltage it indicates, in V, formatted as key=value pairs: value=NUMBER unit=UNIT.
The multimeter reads value=1.039 unit=V
